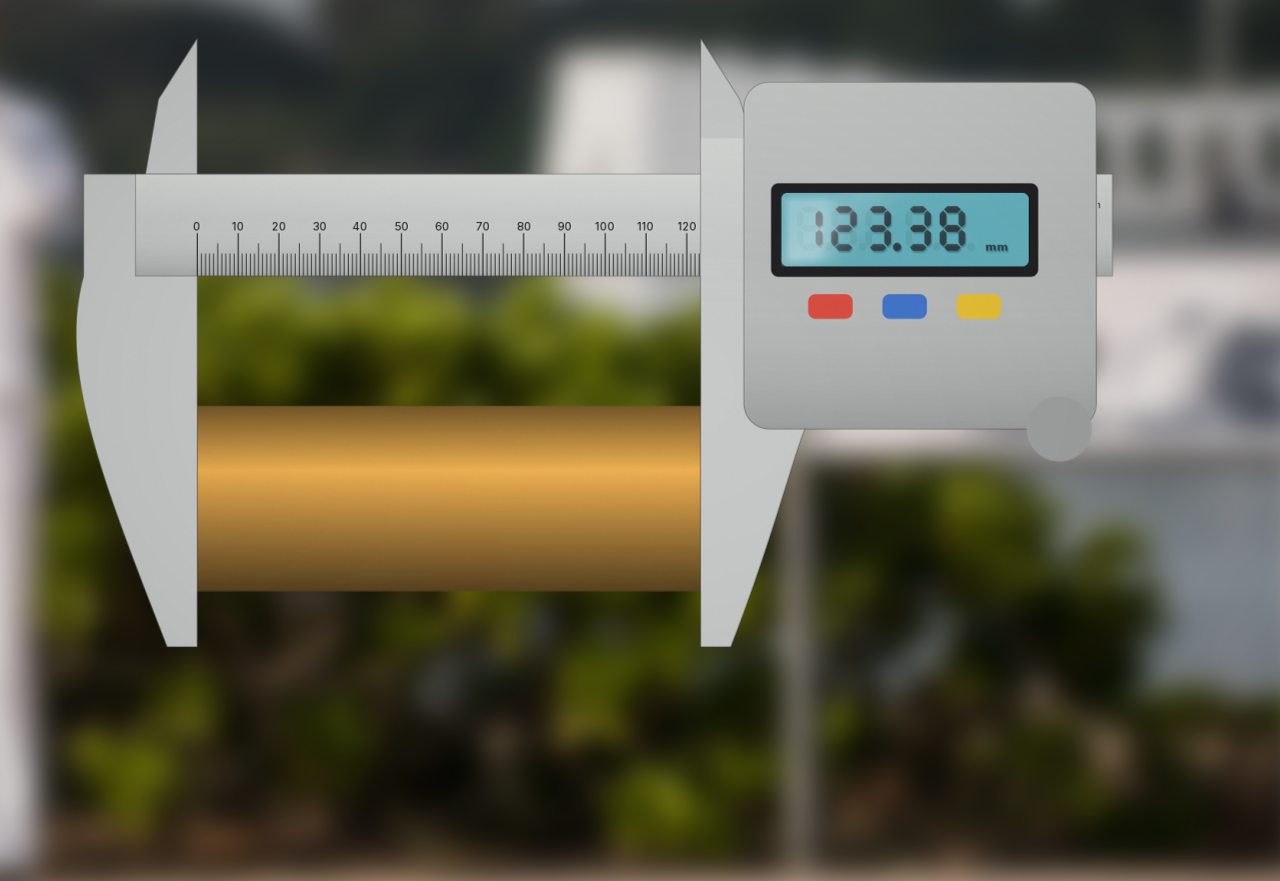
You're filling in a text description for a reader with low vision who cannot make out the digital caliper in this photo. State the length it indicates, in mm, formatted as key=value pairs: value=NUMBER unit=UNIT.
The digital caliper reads value=123.38 unit=mm
